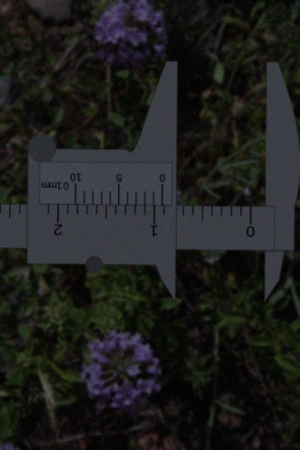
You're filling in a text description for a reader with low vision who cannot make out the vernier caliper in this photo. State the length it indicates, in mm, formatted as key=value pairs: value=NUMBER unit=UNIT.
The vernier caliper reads value=9.2 unit=mm
